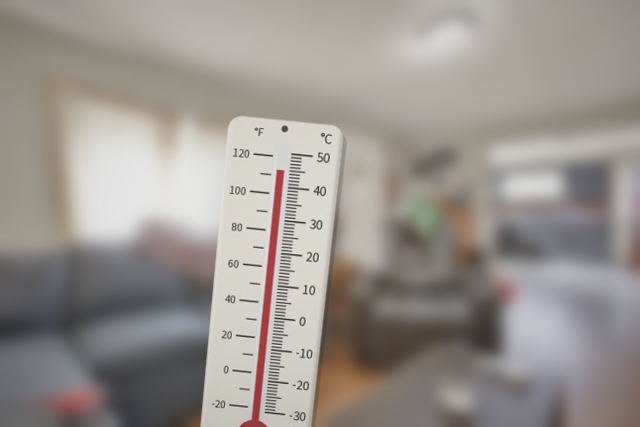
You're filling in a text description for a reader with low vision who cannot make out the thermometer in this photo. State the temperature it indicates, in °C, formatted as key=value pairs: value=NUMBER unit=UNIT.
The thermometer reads value=45 unit=°C
